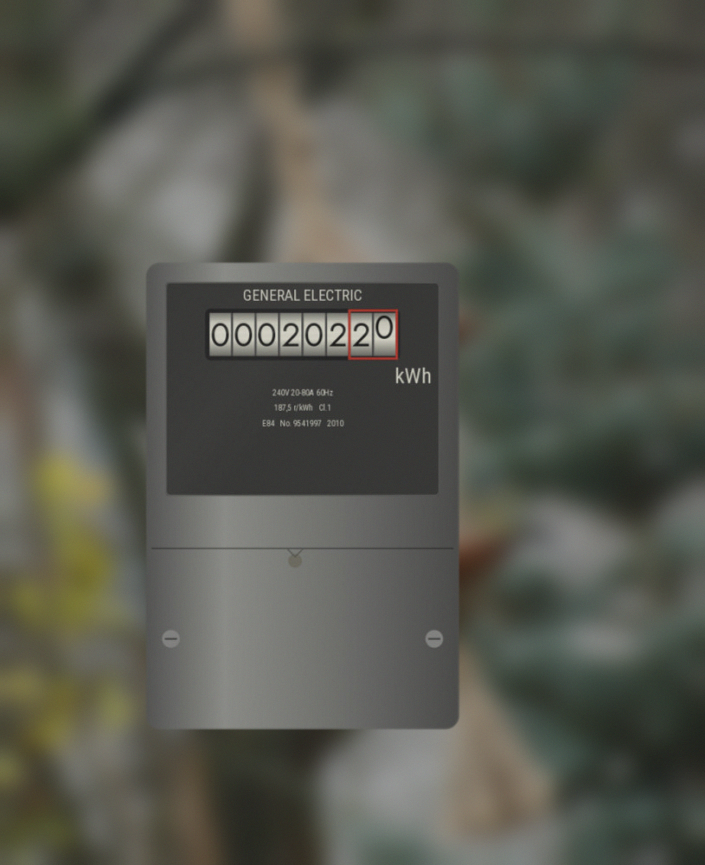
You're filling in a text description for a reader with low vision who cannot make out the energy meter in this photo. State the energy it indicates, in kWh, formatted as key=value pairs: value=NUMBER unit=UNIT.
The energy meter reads value=202.20 unit=kWh
